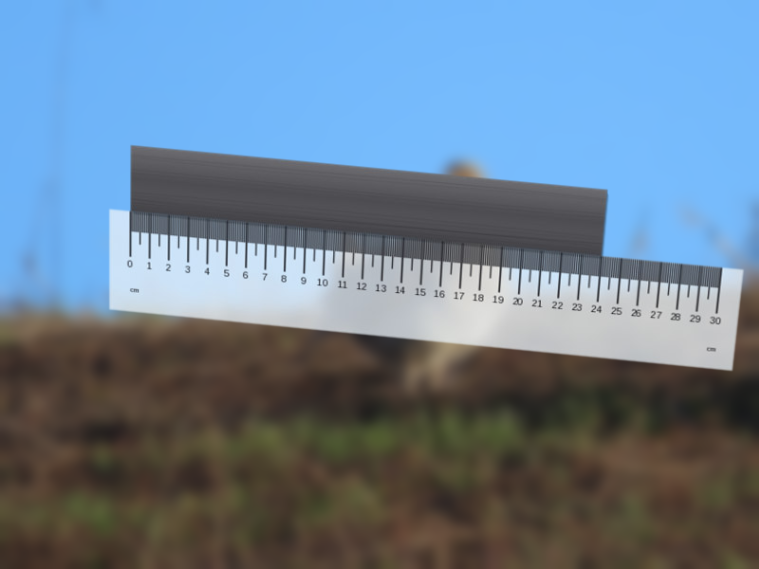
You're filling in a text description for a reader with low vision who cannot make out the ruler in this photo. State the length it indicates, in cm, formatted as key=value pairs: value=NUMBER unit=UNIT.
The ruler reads value=24 unit=cm
